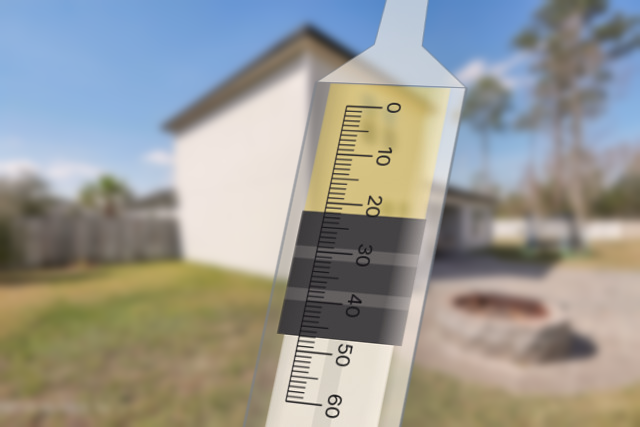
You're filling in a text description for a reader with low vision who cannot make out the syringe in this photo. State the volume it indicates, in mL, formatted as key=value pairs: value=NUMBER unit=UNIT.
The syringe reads value=22 unit=mL
